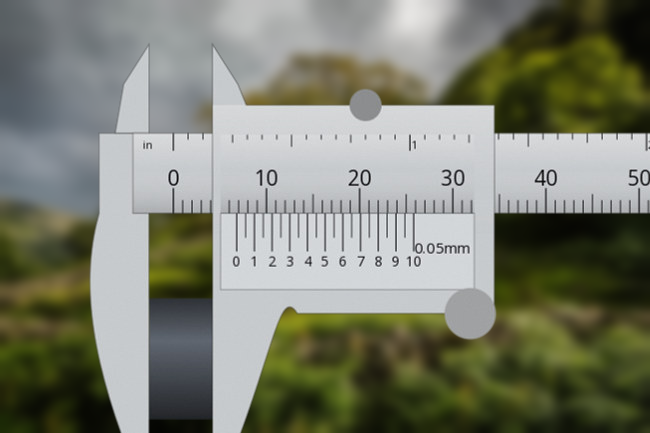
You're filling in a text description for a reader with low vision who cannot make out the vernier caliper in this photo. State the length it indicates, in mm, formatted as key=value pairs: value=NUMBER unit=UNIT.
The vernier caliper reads value=6.8 unit=mm
